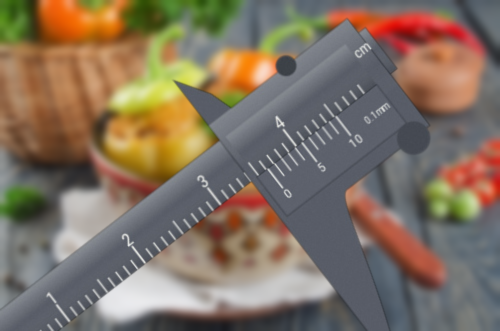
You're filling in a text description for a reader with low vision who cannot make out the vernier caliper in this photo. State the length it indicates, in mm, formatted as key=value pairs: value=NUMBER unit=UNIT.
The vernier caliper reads value=36.2 unit=mm
